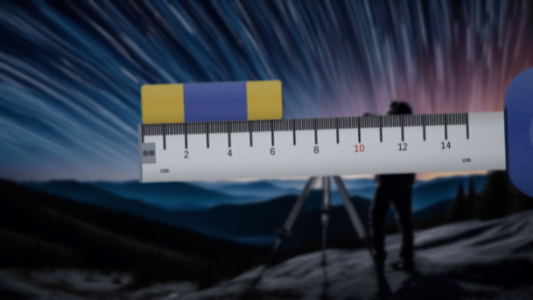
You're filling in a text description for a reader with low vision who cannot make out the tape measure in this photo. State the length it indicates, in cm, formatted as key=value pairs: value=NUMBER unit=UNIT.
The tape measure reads value=6.5 unit=cm
